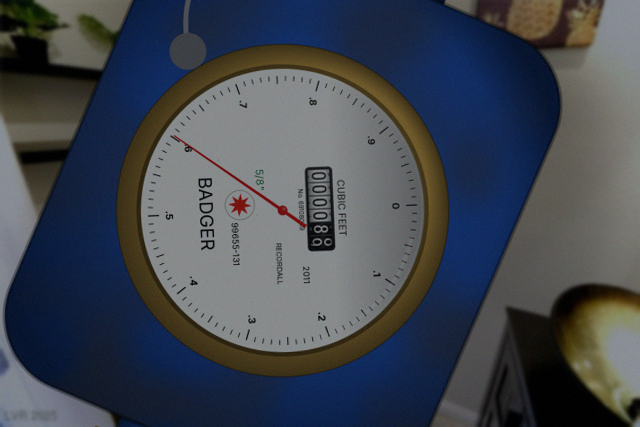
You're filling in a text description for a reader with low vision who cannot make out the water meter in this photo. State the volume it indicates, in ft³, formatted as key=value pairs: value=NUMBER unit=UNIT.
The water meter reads value=88.60 unit=ft³
